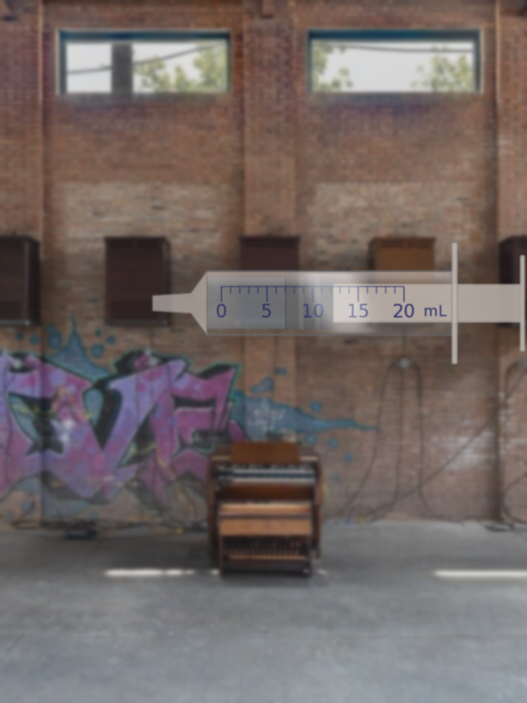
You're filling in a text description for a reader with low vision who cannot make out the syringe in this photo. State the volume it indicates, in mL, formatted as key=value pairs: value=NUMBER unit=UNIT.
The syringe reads value=7 unit=mL
